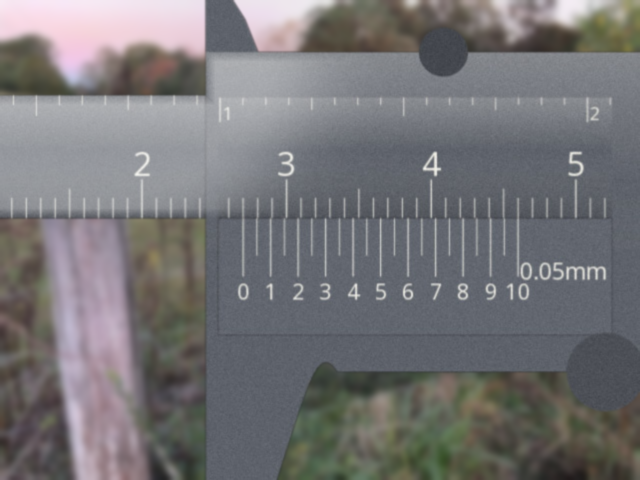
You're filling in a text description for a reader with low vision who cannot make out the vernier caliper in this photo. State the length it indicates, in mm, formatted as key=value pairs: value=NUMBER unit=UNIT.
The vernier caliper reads value=27.0 unit=mm
